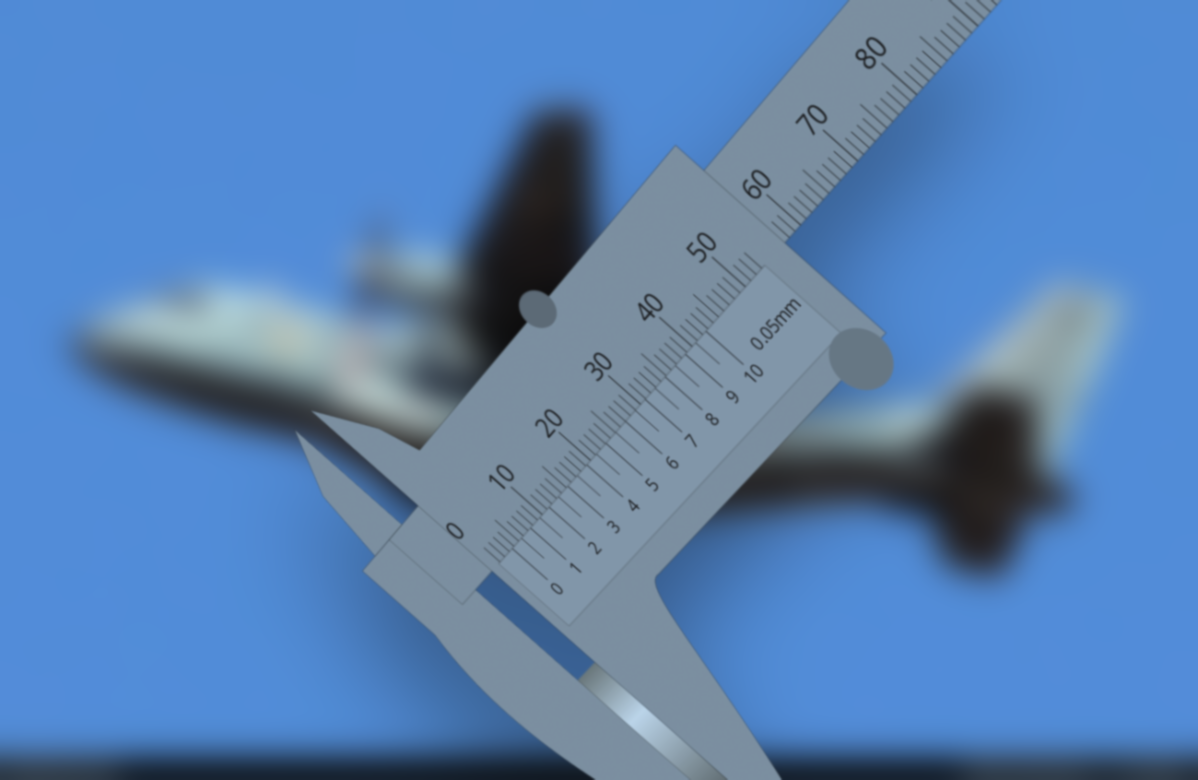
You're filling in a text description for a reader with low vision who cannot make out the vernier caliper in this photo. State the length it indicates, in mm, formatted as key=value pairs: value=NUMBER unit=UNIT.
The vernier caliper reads value=3.6 unit=mm
